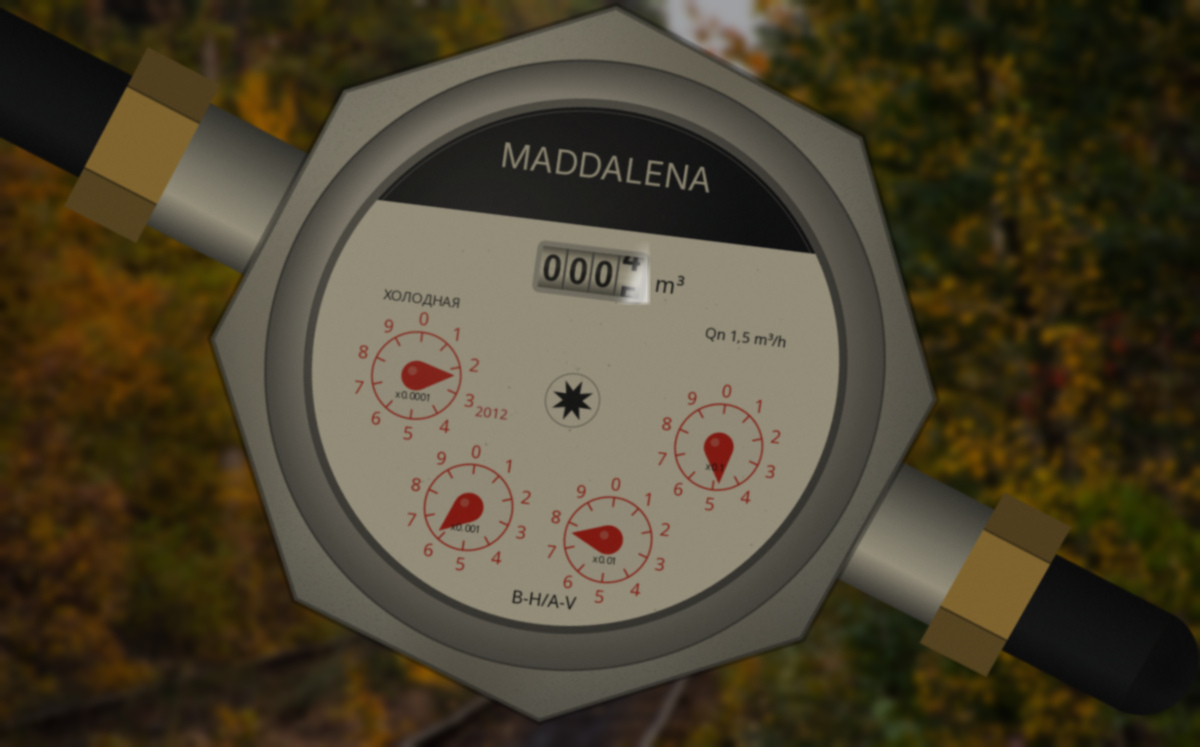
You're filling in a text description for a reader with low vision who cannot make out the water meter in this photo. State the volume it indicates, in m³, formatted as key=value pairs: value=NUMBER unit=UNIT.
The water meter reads value=4.4762 unit=m³
